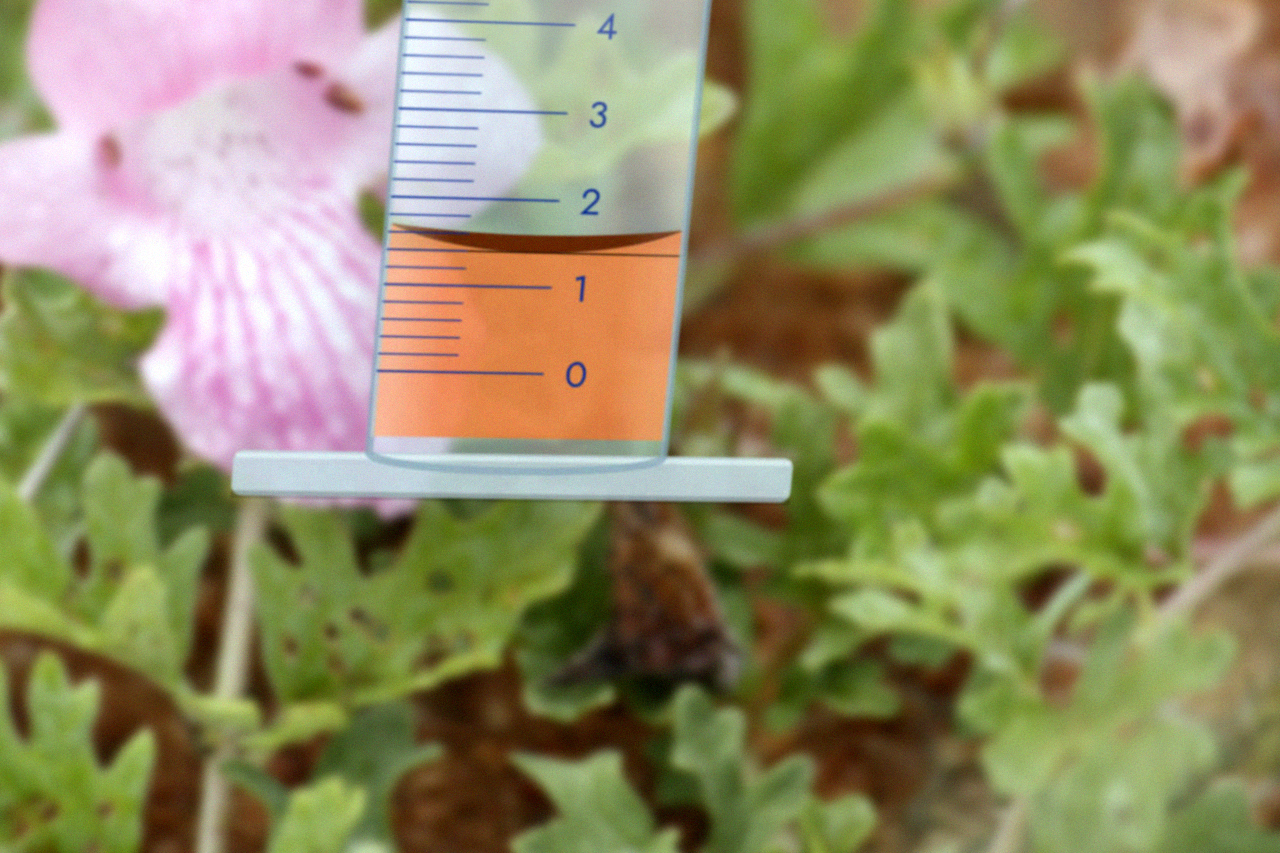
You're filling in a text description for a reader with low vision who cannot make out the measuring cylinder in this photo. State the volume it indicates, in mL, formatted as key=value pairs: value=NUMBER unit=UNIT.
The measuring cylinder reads value=1.4 unit=mL
